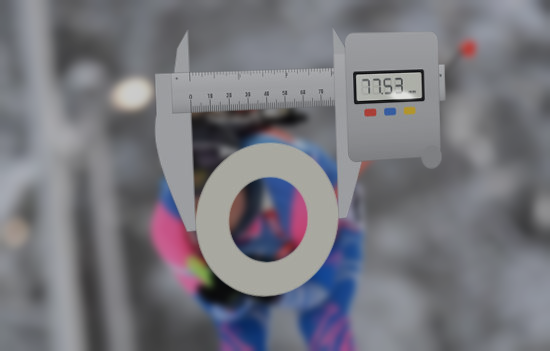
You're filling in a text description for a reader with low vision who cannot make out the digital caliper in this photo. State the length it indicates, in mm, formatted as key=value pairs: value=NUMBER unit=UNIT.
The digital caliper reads value=77.53 unit=mm
